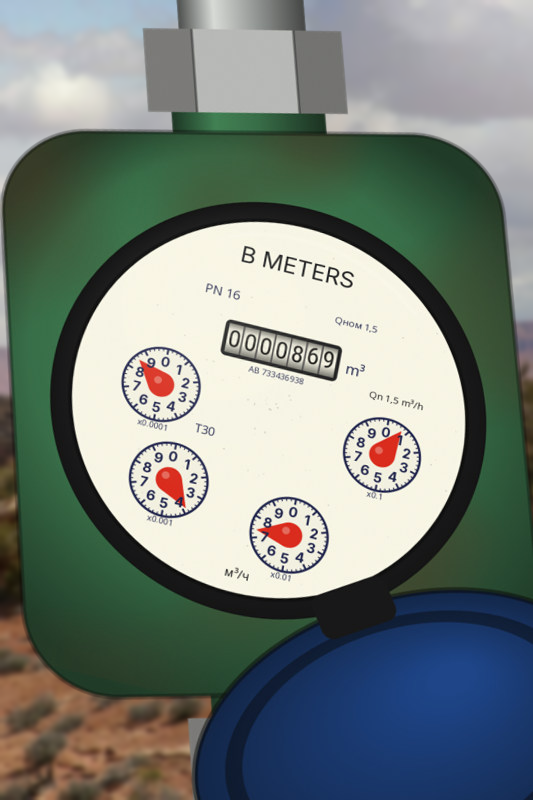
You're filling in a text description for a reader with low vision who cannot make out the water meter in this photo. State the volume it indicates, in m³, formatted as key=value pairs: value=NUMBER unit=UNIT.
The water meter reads value=869.0738 unit=m³
